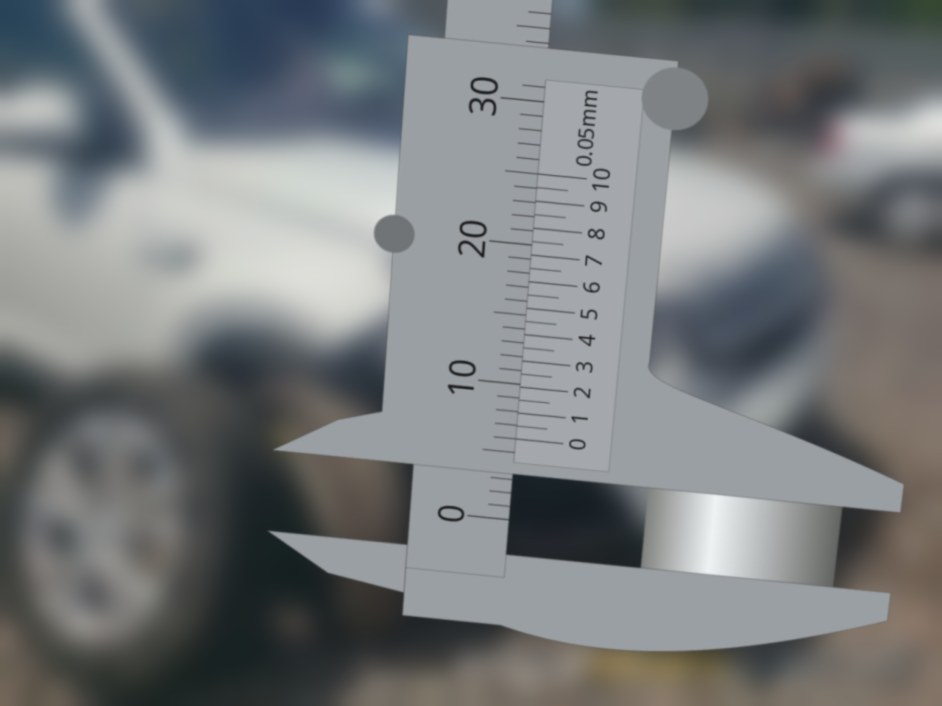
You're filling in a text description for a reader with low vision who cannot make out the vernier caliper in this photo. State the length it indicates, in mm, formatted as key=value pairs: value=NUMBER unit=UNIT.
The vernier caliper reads value=6.0 unit=mm
